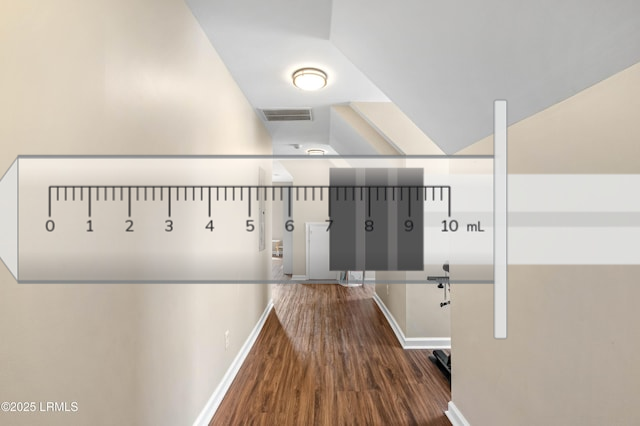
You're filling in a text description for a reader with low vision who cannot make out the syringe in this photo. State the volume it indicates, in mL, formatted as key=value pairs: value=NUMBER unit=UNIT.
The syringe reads value=7 unit=mL
